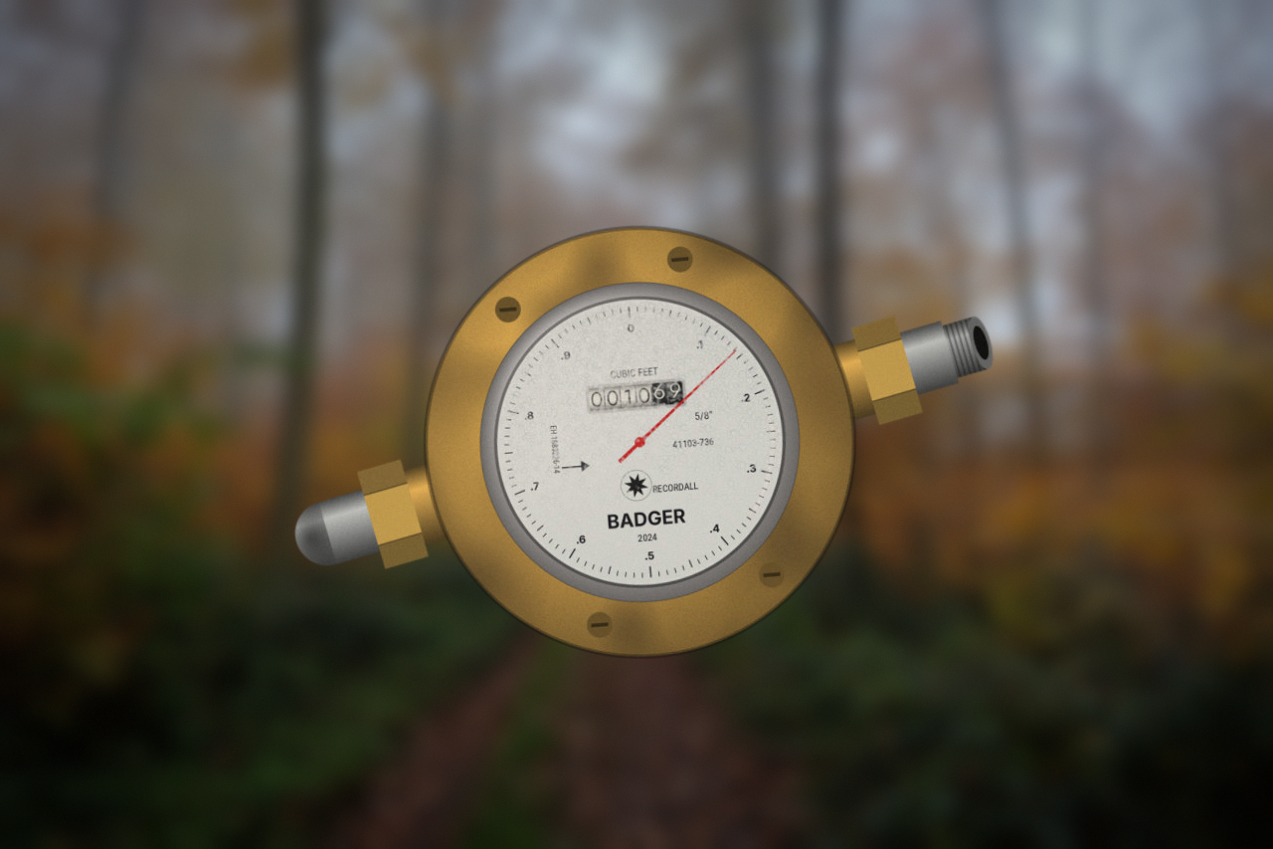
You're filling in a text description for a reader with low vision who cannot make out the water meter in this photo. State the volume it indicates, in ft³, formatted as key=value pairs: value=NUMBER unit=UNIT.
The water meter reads value=1069.14 unit=ft³
